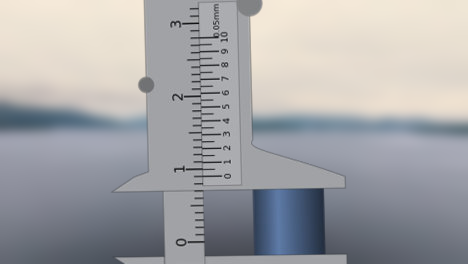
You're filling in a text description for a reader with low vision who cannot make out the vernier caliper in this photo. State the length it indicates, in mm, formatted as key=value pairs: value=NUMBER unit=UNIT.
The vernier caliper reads value=9.0 unit=mm
